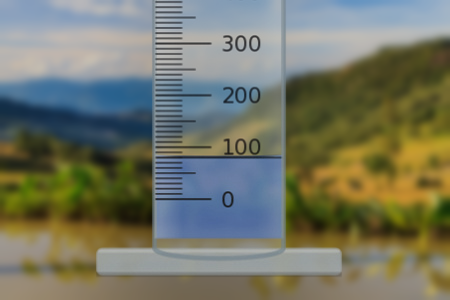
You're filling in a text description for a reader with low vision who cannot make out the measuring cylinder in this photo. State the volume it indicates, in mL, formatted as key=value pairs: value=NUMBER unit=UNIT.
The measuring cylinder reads value=80 unit=mL
